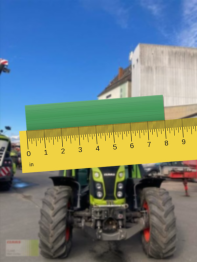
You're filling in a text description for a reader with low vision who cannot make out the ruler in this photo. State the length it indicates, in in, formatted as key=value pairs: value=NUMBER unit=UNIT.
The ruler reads value=8 unit=in
